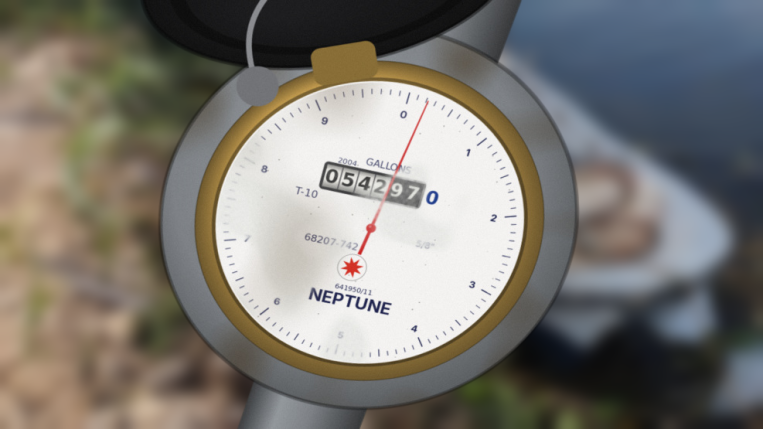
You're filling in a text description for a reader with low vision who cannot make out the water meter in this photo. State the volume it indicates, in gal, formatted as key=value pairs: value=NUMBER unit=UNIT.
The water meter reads value=542970.2 unit=gal
